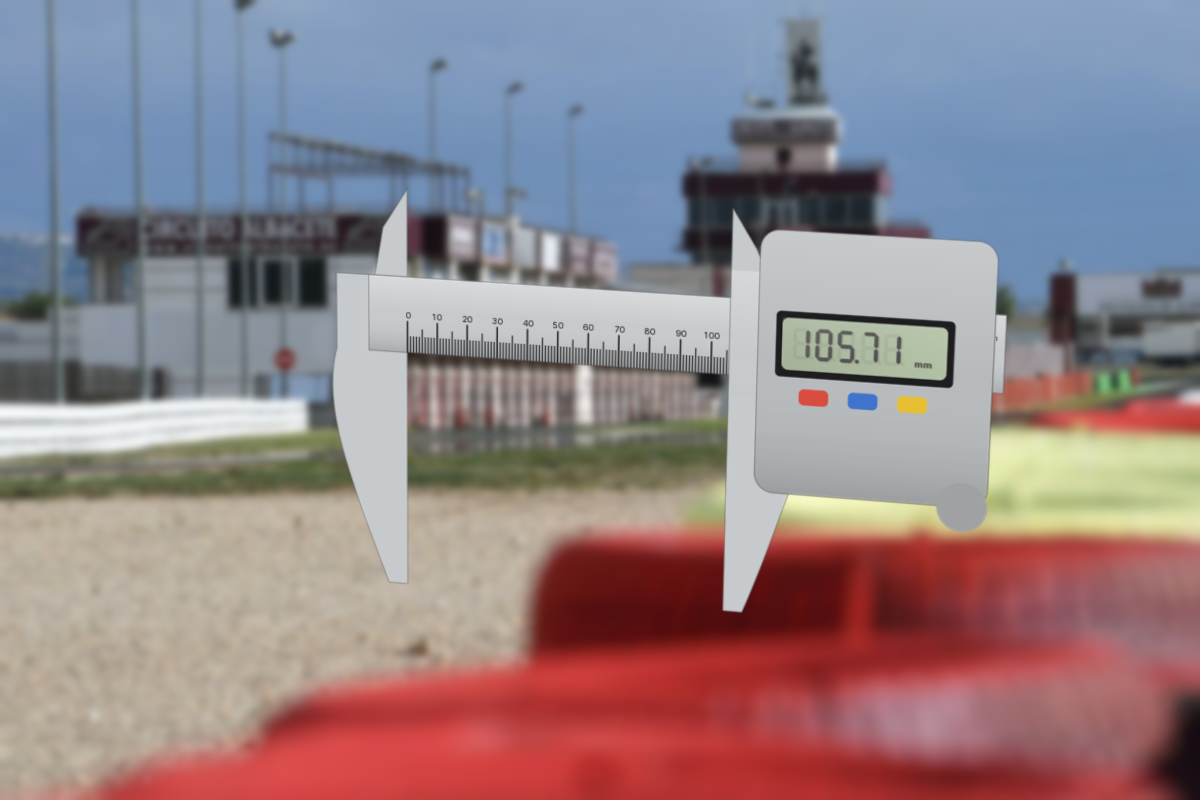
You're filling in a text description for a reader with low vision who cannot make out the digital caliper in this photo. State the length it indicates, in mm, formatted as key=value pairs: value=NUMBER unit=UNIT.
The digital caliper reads value=105.71 unit=mm
